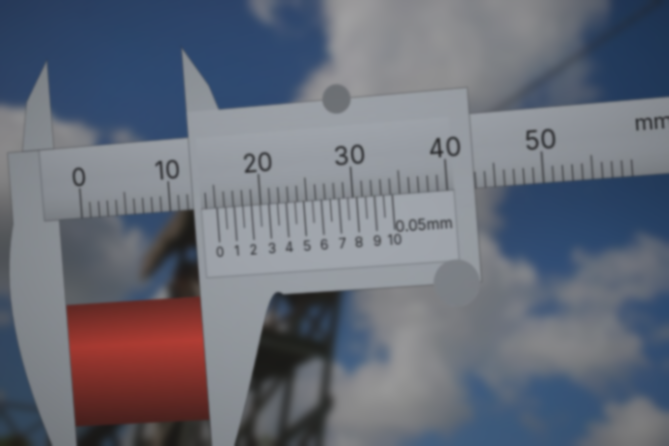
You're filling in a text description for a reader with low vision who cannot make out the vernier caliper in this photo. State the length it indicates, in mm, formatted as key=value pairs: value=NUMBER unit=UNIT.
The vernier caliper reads value=15.2 unit=mm
